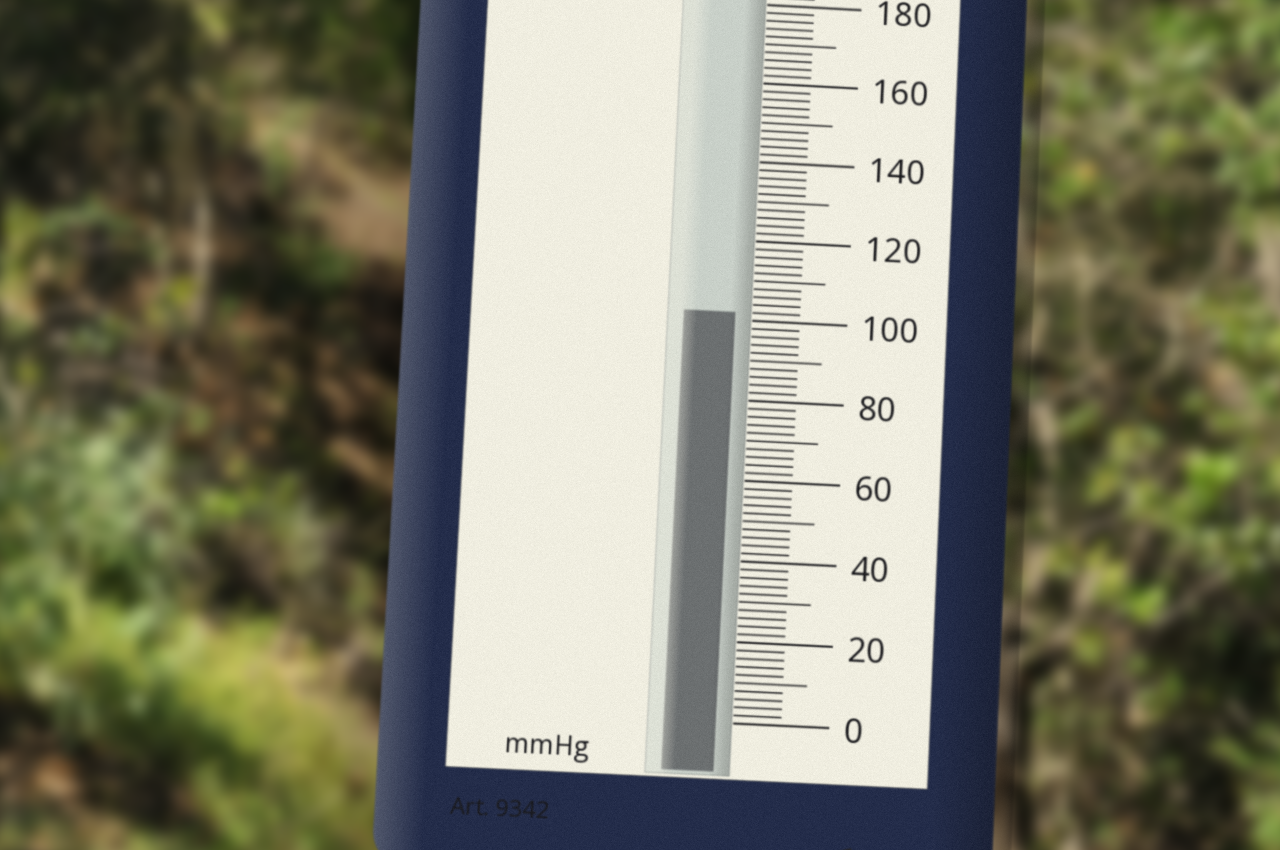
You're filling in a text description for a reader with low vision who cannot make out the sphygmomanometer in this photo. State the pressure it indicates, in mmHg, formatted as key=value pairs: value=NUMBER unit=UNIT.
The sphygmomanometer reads value=102 unit=mmHg
